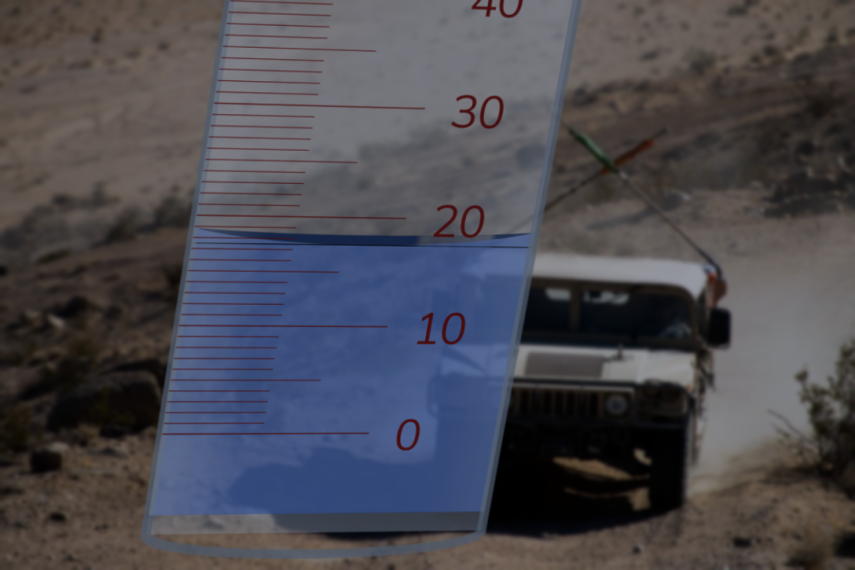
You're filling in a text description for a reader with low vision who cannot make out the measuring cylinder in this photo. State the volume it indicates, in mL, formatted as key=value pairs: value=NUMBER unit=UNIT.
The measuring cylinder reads value=17.5 unit=mL
